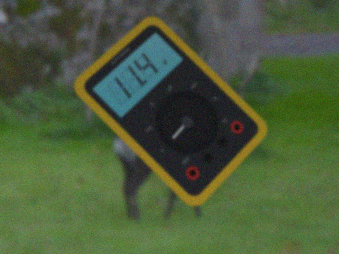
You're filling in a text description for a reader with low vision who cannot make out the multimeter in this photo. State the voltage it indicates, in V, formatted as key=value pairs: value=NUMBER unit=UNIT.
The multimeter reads value=11.4 unit=V
